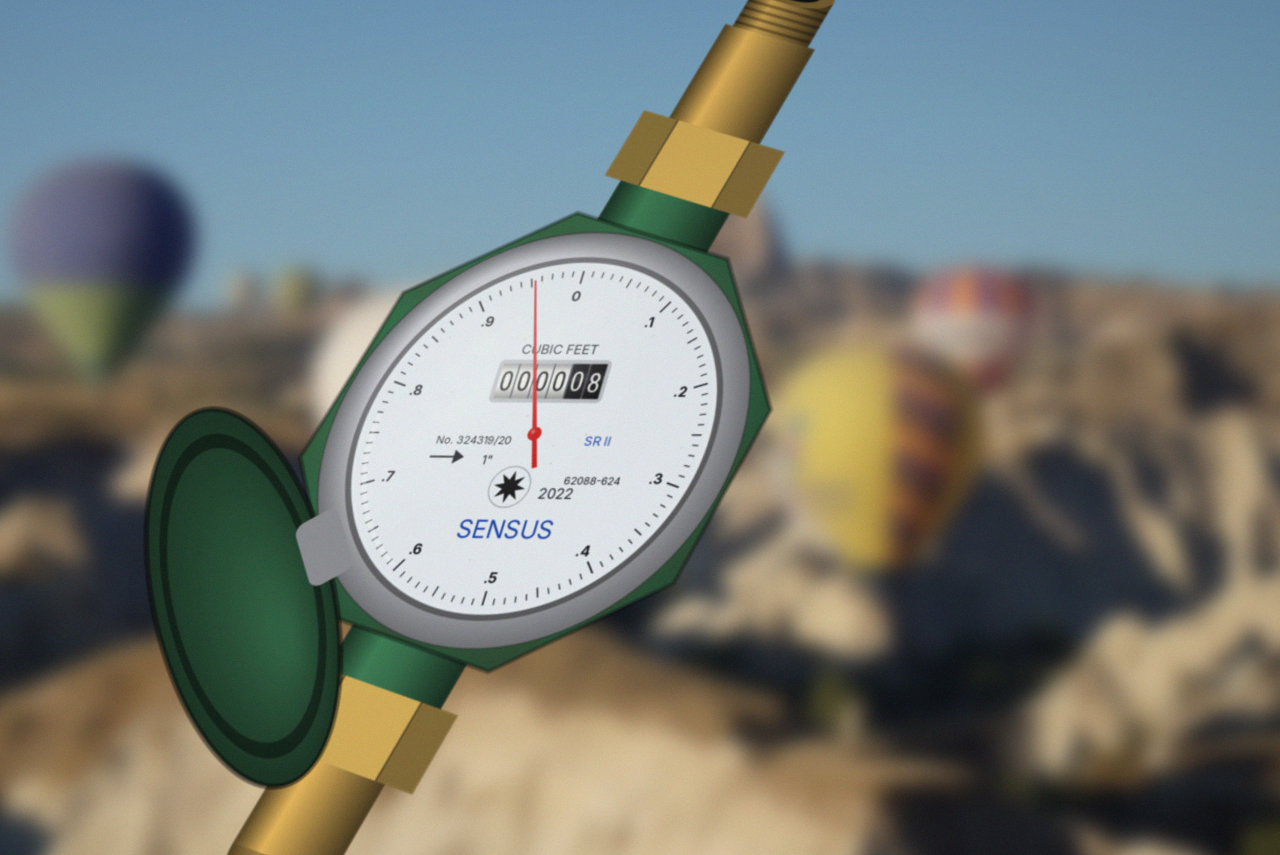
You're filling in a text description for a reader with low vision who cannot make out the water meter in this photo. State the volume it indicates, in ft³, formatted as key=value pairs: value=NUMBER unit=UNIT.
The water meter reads value=7.95 unit=ft³
